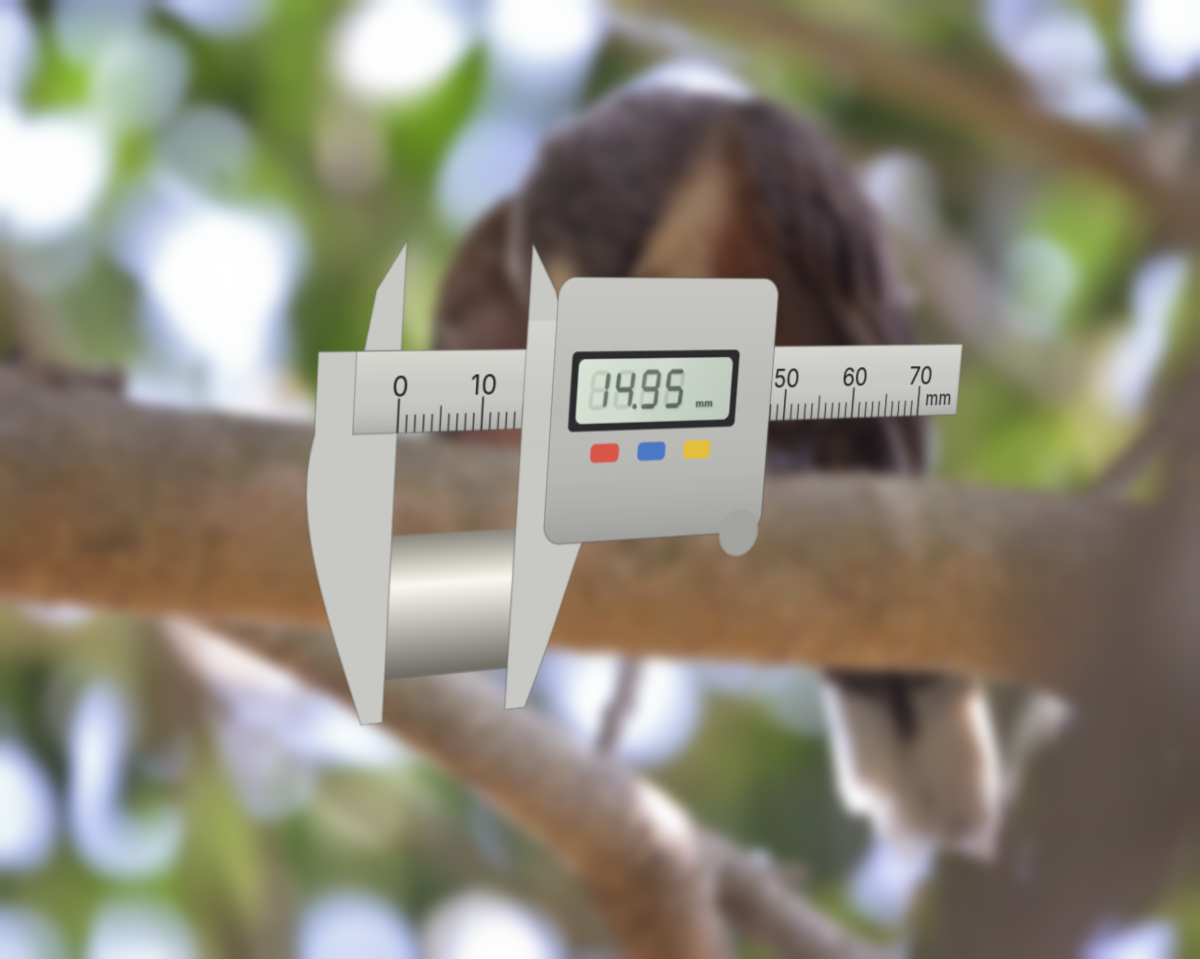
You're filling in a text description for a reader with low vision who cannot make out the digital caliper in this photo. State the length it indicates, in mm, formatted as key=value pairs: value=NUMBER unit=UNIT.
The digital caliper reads value=14.95 unit=mm
